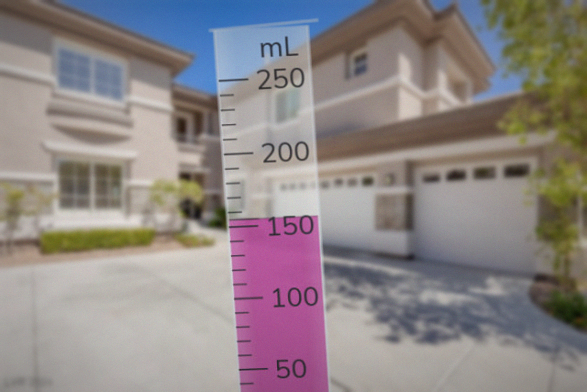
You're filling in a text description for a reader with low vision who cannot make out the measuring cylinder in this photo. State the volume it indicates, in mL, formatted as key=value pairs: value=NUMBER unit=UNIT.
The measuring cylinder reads value=155 unit=mL
